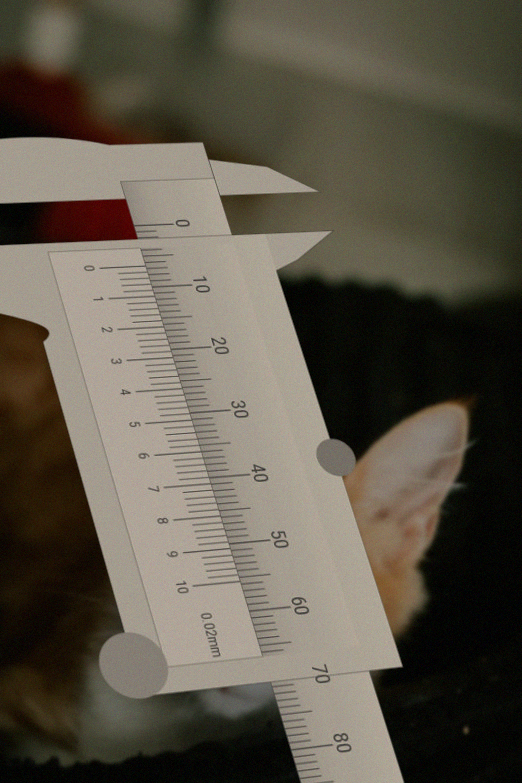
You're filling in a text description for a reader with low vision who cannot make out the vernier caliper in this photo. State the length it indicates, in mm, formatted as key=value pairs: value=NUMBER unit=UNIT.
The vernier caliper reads value=6.6 unit=mm
